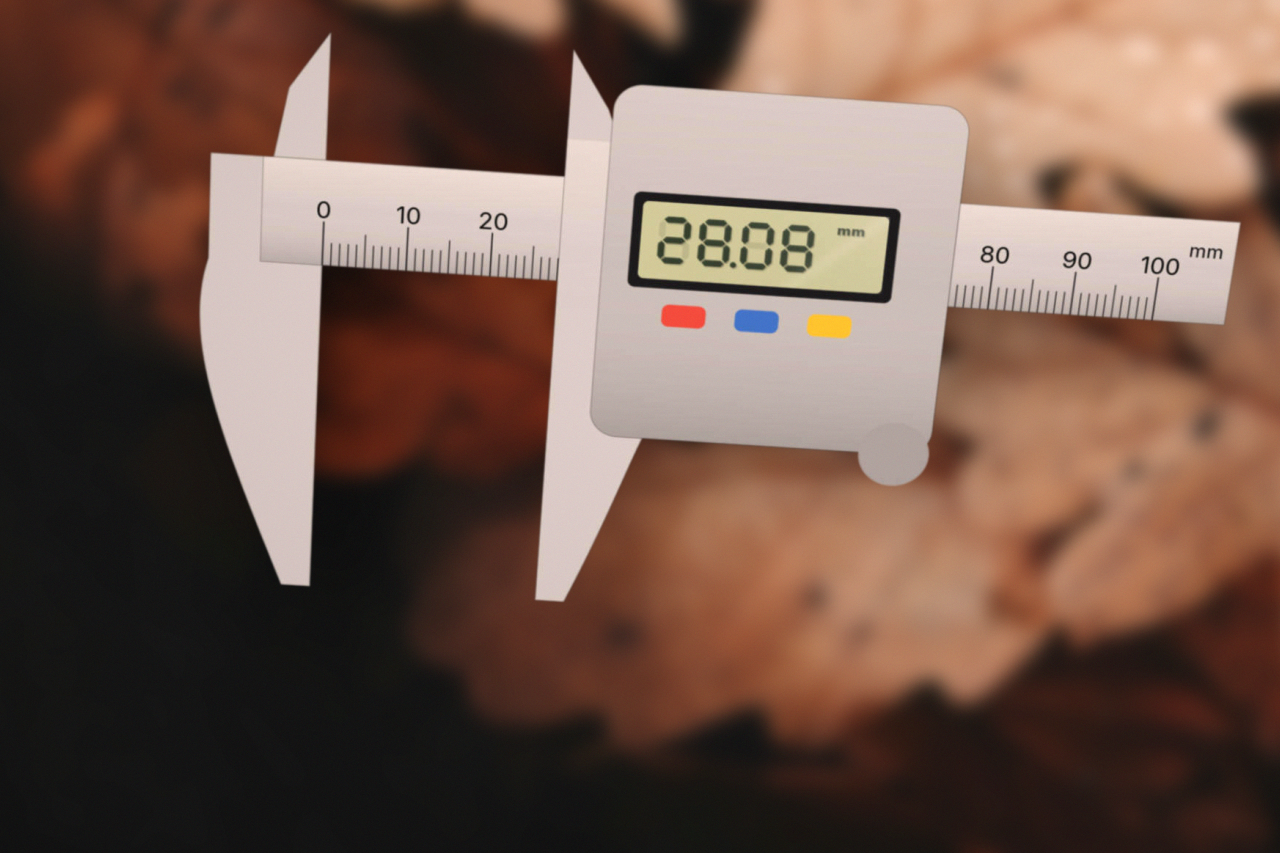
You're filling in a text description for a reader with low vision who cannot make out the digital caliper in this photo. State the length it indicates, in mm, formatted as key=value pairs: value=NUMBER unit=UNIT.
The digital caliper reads value=28.08 unit=mm
